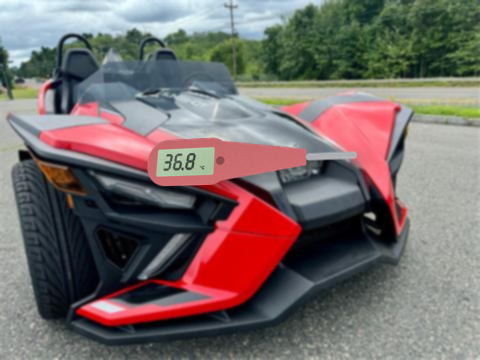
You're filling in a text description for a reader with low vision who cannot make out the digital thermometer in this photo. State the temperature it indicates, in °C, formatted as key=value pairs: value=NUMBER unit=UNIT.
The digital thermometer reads value=36.8 unit=°C
